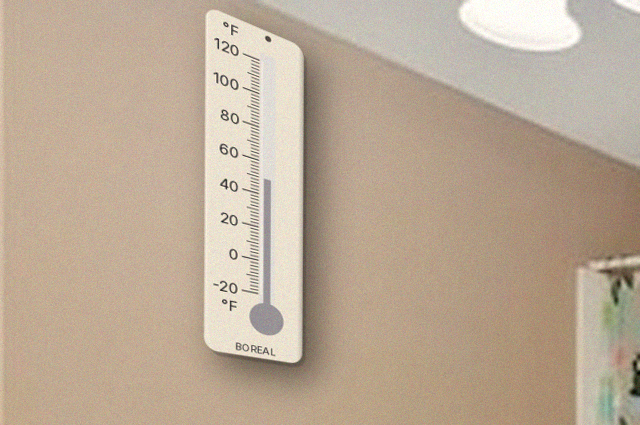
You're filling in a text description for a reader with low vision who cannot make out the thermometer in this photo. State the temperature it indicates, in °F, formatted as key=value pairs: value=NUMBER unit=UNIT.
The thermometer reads value=50 unit=°F
